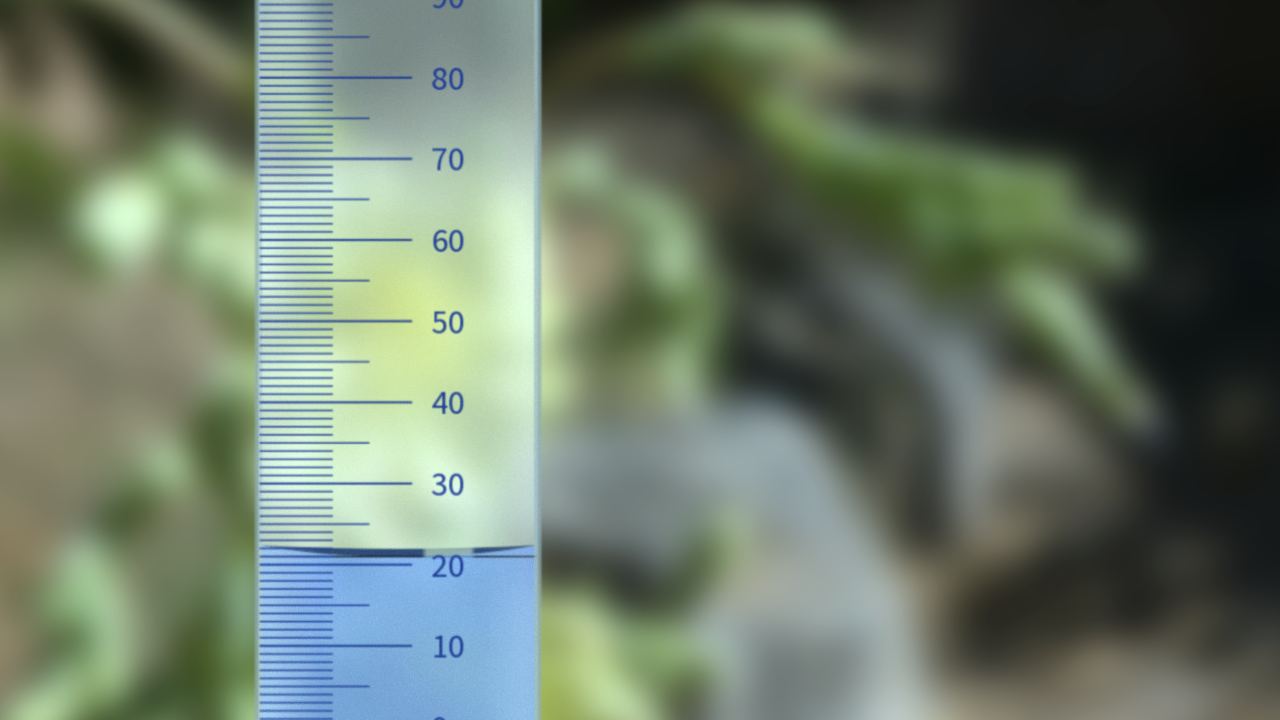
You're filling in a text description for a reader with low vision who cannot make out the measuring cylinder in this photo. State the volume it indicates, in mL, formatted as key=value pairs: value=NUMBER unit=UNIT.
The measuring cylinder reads value=21 unit=mL
